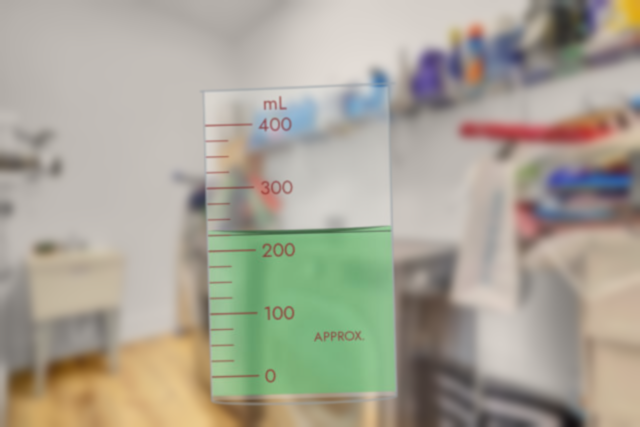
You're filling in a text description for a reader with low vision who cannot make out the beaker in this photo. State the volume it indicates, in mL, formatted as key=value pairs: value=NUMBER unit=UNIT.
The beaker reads value=225 unit=mL
